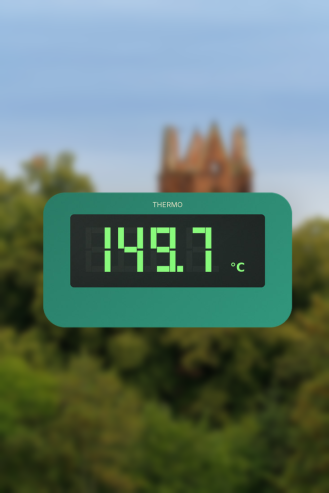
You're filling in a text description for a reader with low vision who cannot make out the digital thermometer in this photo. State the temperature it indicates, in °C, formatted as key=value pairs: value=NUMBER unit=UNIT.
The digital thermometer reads value=149.7 unit=°C
